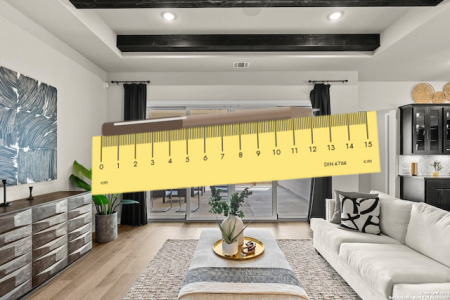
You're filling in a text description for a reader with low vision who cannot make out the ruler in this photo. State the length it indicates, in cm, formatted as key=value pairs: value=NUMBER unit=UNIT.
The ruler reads value=12.5 unit=cm
